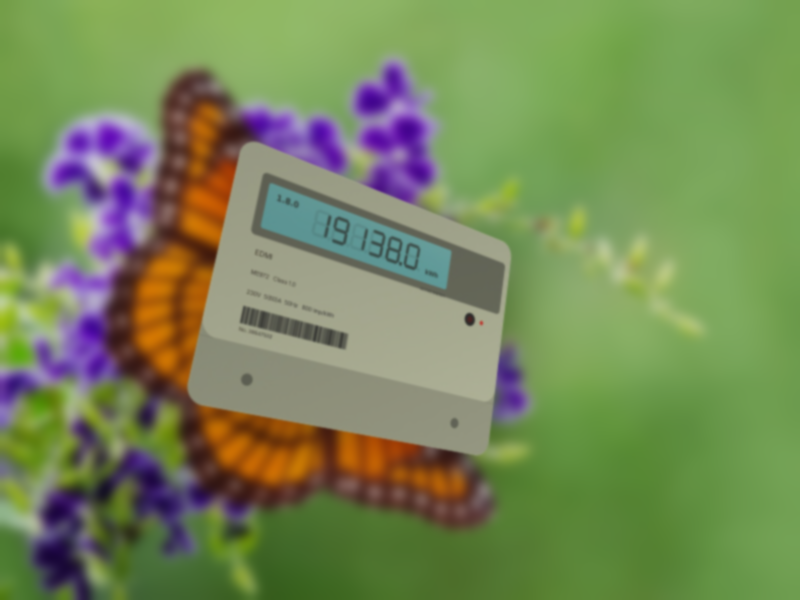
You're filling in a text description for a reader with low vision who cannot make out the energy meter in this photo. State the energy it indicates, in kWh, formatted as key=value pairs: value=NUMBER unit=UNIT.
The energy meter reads value=19138.0 unit=kWh
